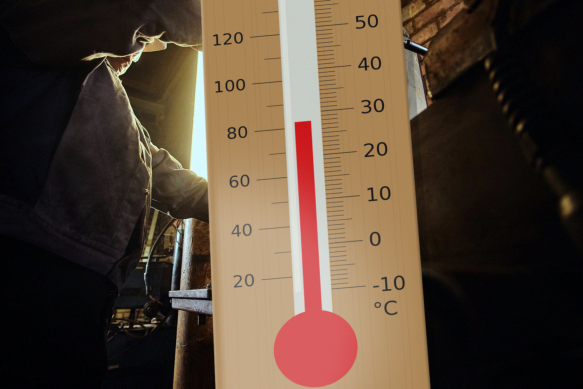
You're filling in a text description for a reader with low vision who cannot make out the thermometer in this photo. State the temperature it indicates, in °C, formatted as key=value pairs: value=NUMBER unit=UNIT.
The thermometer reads value=28 unit=°C
